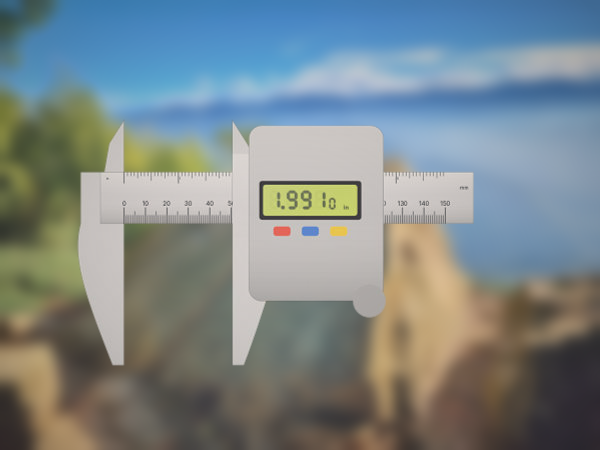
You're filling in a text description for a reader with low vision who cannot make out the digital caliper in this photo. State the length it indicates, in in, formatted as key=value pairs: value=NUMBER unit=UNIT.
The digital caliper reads value=1.9910 unit=in
